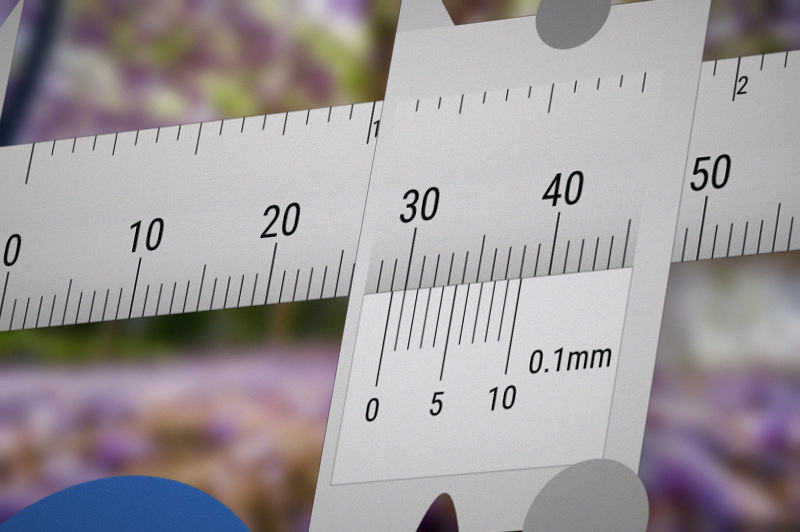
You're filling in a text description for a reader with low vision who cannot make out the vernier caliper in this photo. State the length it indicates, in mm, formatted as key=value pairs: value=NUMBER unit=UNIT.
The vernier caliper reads value=29.1 unit=mm
